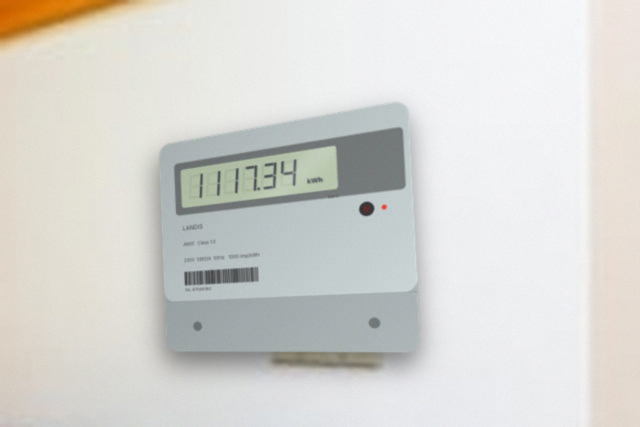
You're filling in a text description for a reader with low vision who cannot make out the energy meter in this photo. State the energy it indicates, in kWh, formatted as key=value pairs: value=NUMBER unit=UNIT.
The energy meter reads value=1117.34 unit=kWh
